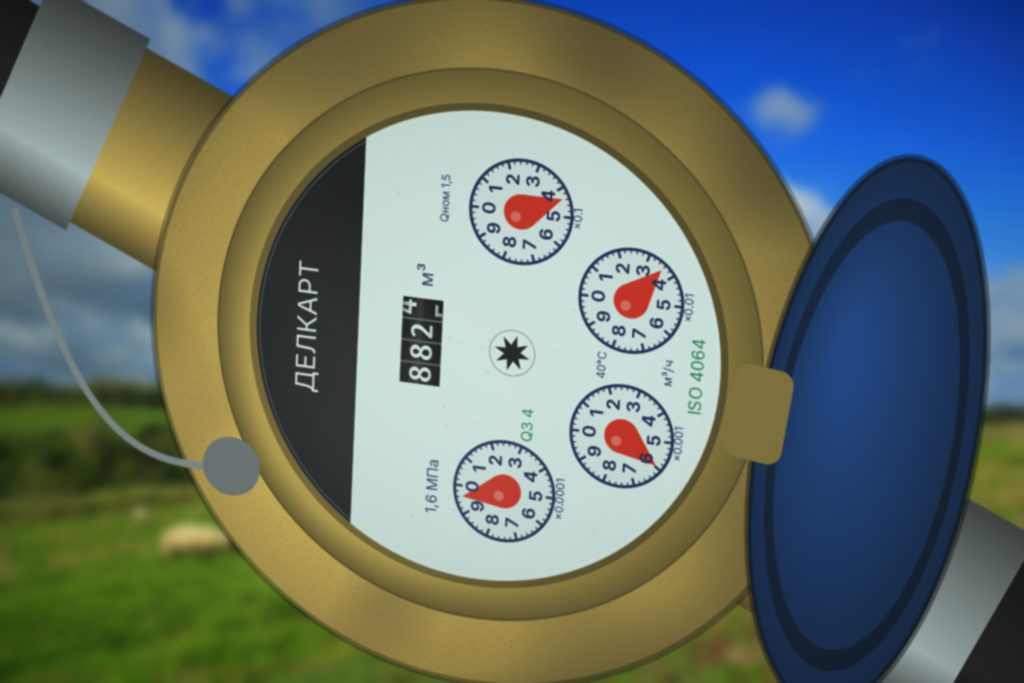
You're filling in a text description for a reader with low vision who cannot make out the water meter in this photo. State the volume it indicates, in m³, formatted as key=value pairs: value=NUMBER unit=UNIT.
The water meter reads value=8824.4359 unit=m³
